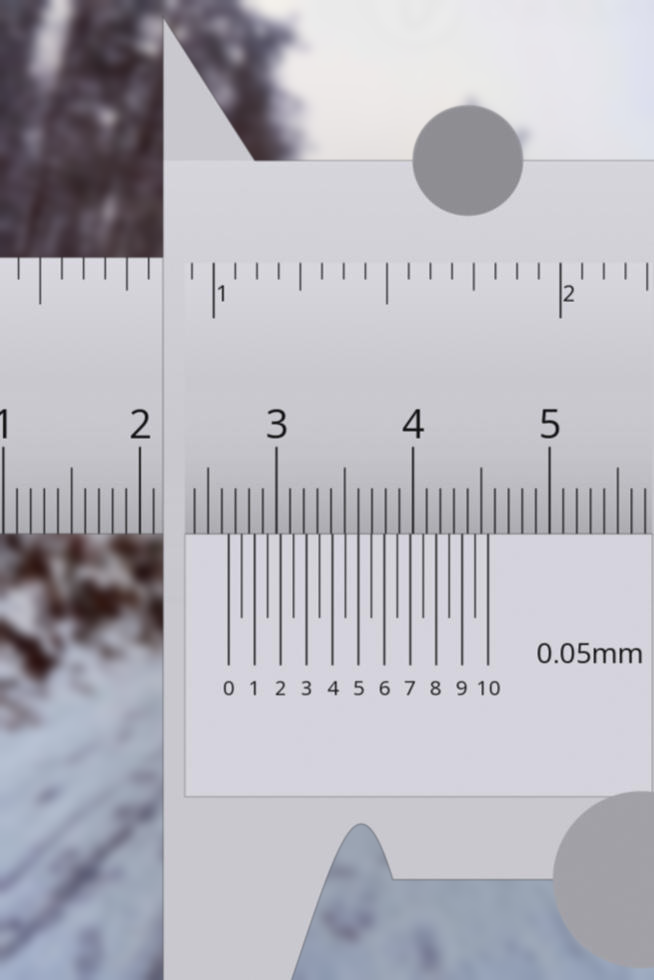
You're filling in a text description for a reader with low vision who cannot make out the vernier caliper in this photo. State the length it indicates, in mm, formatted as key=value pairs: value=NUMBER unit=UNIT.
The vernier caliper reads value=26.5 unit=mm
